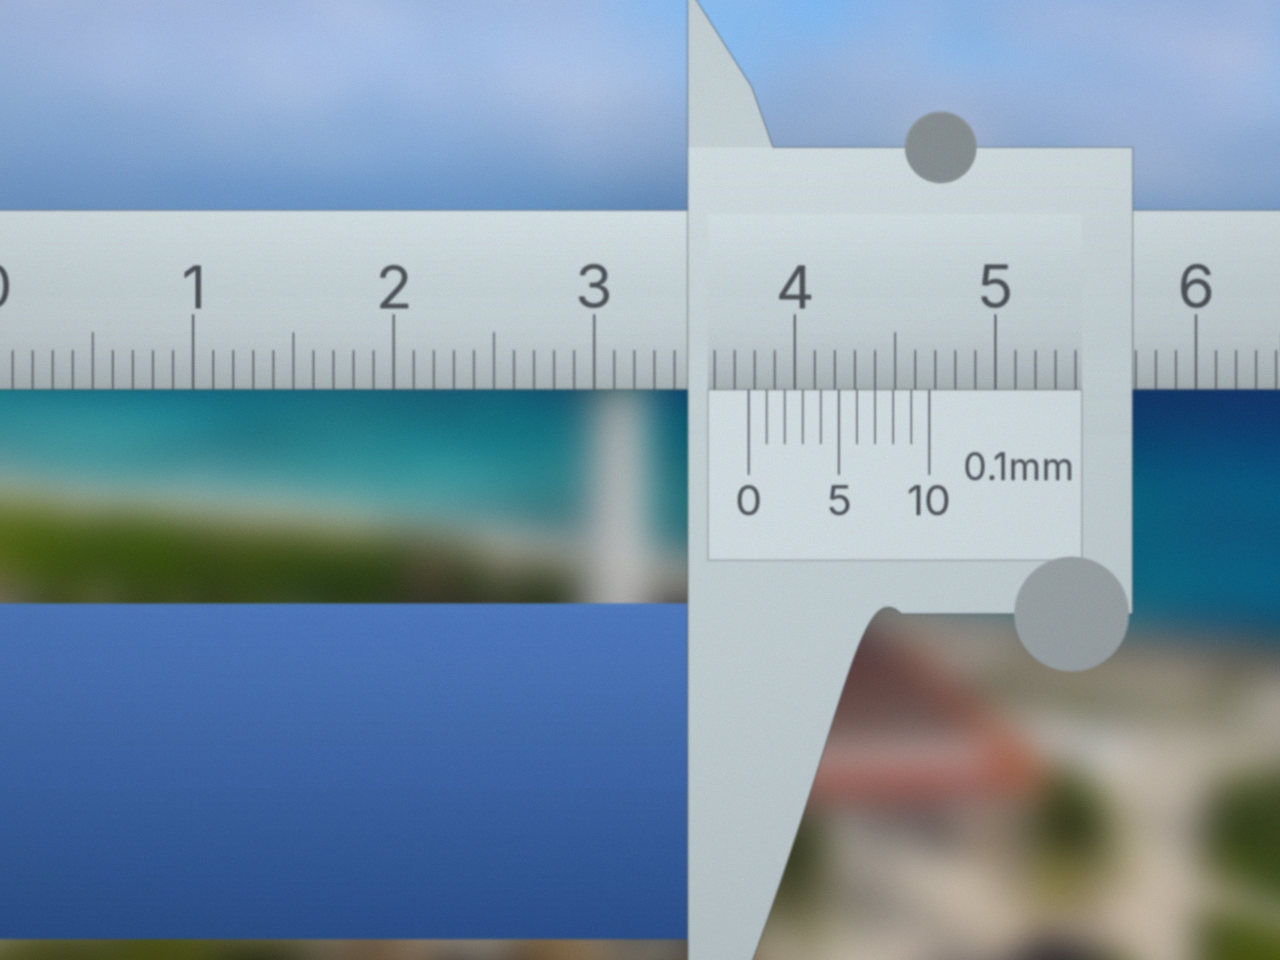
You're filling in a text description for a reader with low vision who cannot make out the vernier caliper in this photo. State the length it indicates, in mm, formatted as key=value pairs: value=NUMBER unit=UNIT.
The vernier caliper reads value=37.7 unit=mm
